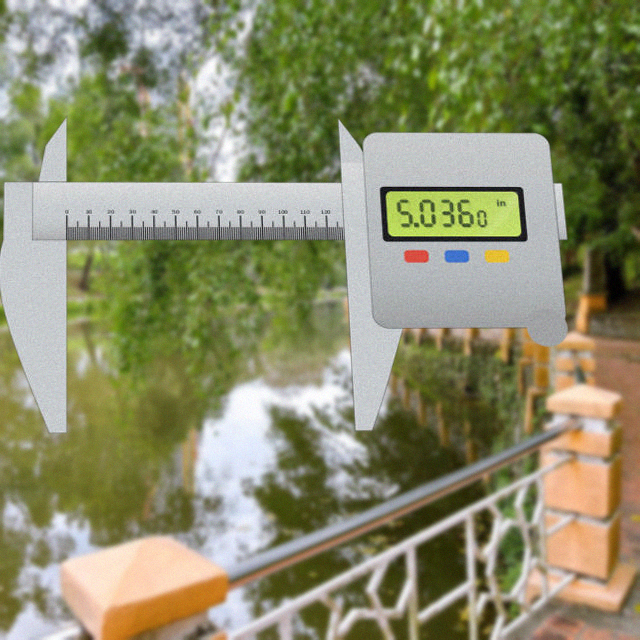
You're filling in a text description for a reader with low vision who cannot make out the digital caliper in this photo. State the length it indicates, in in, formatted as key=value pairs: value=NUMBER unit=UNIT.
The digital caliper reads value=5.0360 unit=in
